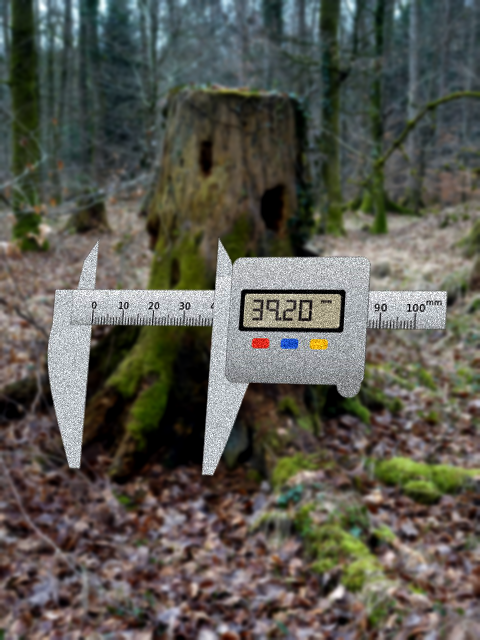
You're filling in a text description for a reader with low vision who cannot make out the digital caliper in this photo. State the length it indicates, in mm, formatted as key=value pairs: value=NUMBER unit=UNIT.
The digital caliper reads value=39.20 unit=mm
